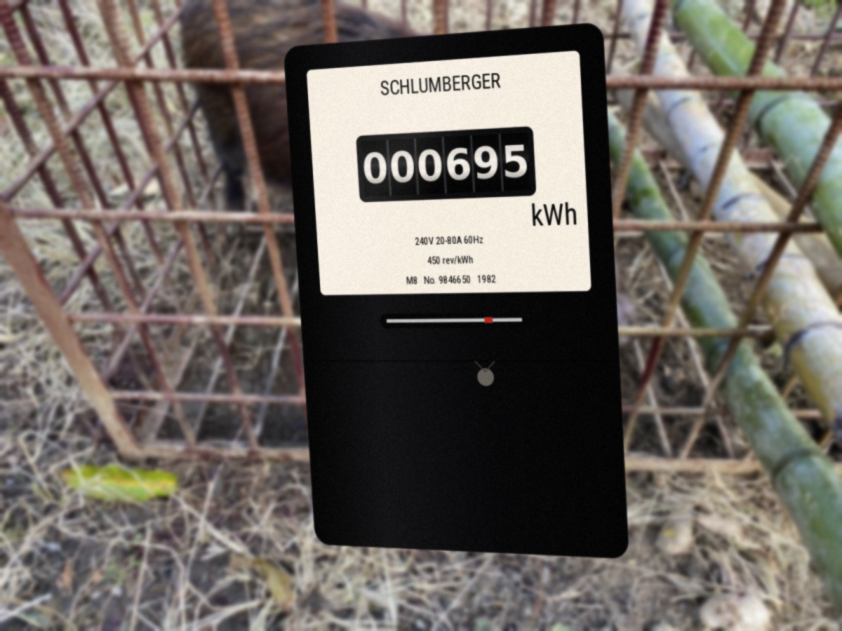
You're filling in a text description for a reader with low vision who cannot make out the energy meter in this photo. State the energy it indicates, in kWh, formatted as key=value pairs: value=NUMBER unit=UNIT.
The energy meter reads value=695 unit=kWh
